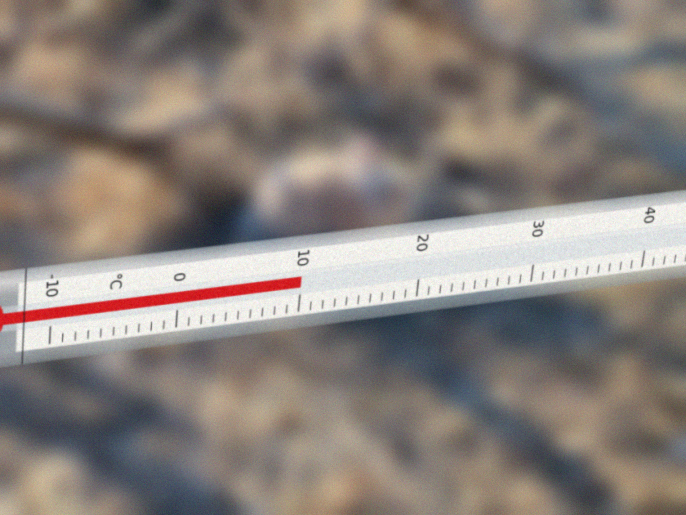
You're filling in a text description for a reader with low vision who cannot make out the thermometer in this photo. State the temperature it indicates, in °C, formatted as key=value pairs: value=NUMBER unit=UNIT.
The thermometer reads value=10 unit=°C
